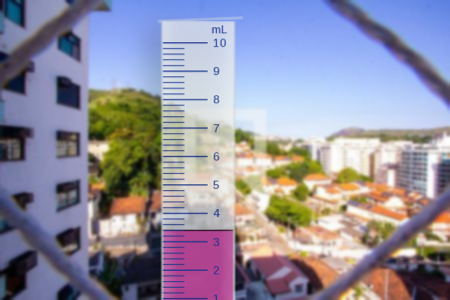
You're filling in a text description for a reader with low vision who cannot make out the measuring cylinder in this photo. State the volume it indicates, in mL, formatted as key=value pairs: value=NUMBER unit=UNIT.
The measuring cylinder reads value=3.4 unit=mL
